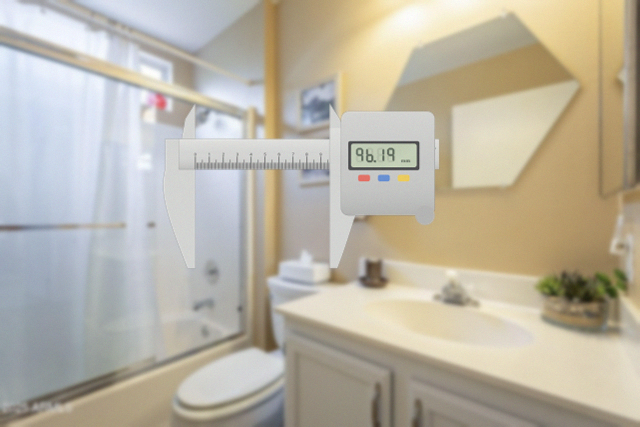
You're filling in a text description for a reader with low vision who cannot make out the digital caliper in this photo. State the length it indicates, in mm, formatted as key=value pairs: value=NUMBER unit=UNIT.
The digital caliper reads value=96.19 unit=mm
